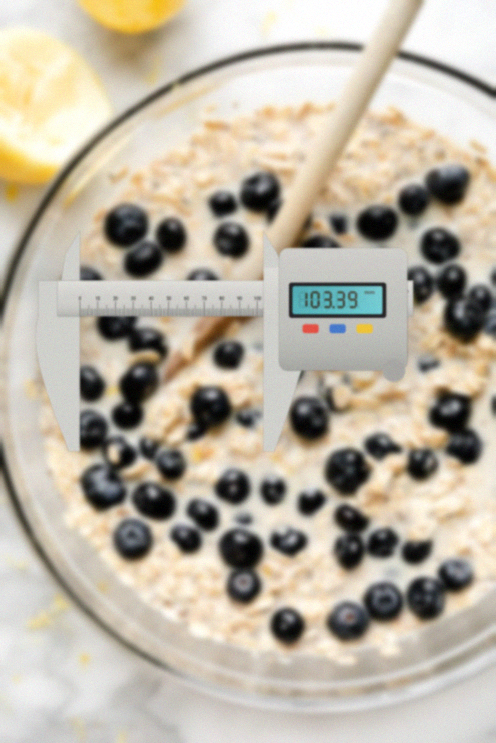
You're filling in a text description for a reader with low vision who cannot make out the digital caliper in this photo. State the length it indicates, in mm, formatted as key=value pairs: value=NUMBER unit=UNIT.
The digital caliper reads value=103.39 unit=mm
